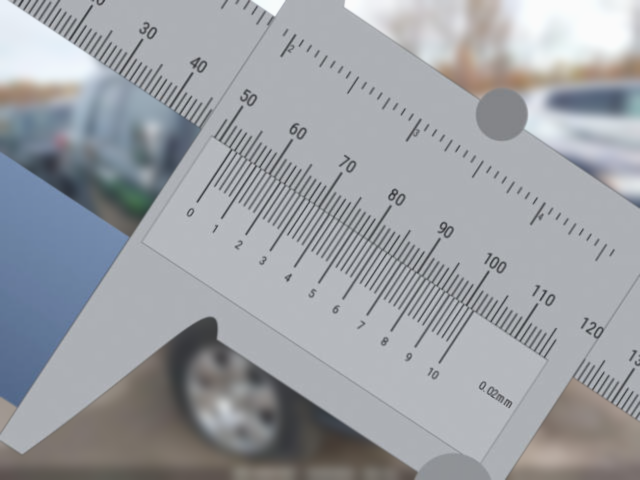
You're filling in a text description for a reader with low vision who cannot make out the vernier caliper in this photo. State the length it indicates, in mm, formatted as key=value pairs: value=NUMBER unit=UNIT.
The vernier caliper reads value=52.5 unit=mm
